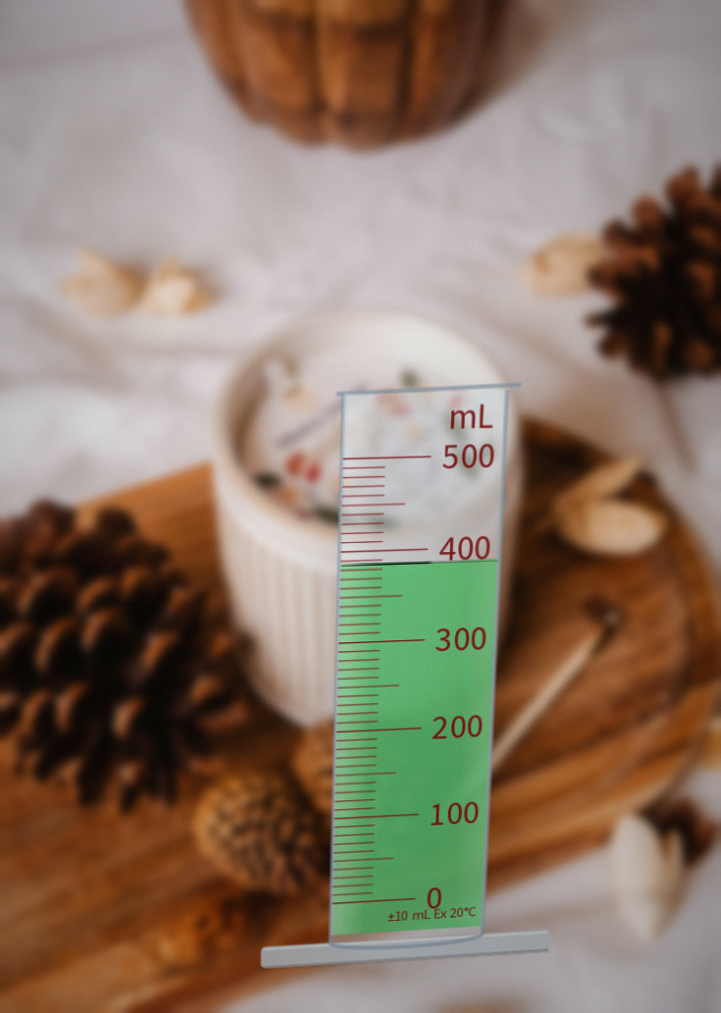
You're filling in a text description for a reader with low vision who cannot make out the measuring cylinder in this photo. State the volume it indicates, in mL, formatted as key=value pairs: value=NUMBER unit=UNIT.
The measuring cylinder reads value=385 unit=mL
